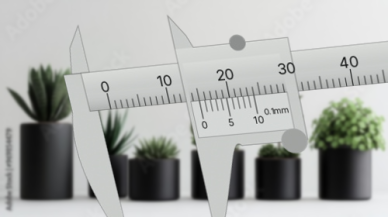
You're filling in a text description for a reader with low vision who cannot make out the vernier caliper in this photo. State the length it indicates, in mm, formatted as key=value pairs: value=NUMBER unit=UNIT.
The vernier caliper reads value=15.0 unit=mm
